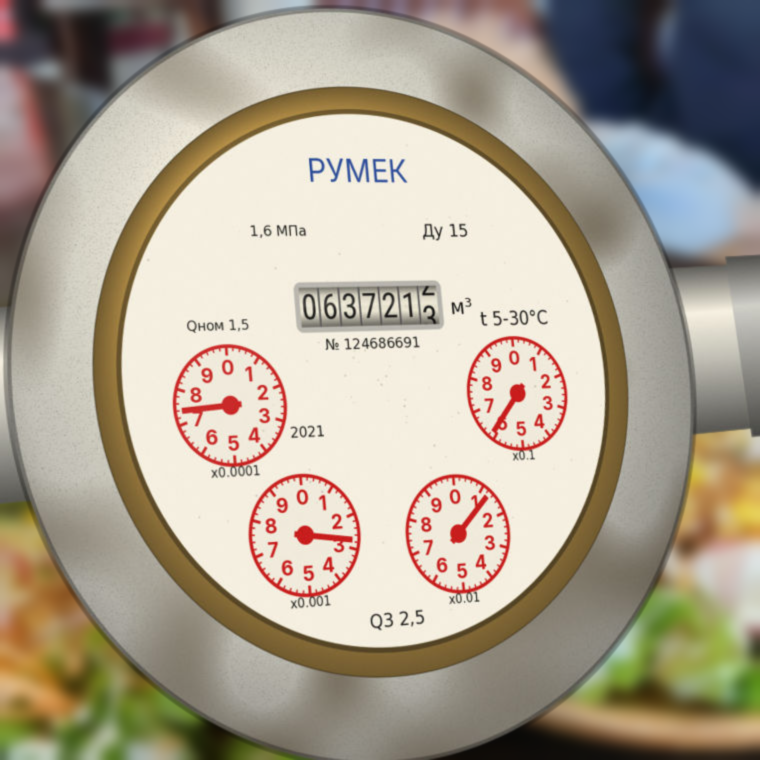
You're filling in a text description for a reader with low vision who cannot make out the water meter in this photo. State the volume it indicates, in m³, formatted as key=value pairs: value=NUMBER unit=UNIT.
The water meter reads value=637212.6127 unit=m³
